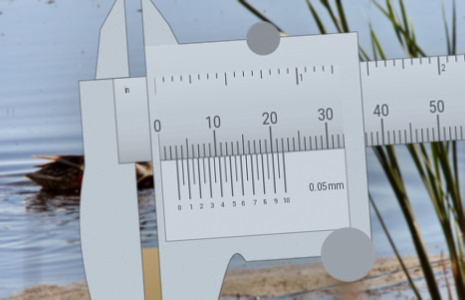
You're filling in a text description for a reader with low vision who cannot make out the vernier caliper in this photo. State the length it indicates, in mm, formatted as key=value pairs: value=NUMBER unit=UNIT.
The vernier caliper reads value=3.0 unit=mm
